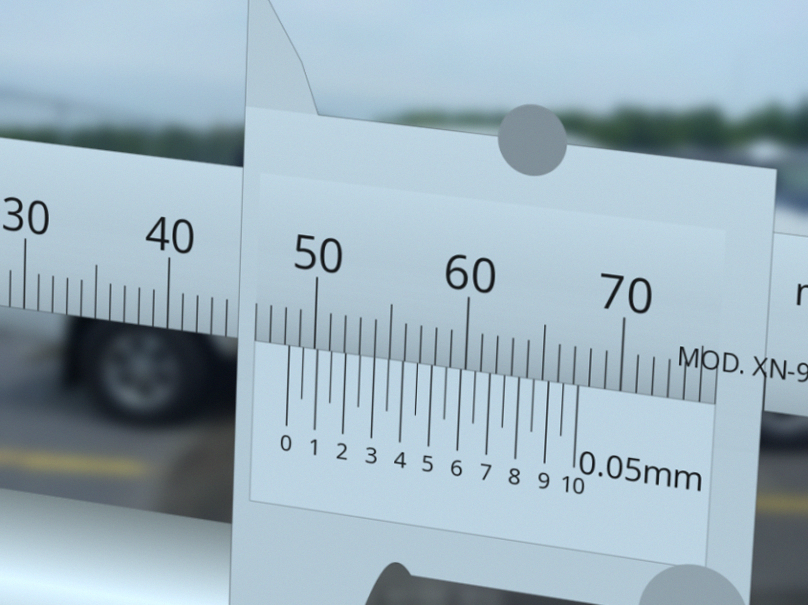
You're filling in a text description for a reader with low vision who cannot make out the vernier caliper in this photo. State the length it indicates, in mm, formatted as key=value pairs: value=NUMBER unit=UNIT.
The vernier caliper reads value=48.3 unit=mm
